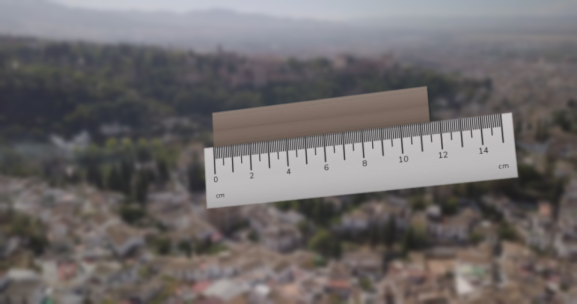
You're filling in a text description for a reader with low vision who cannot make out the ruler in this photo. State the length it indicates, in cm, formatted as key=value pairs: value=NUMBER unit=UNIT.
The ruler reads value=11.5 unit=cm
